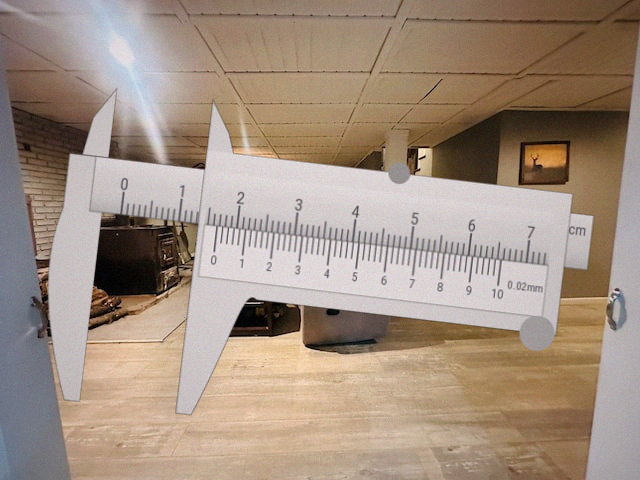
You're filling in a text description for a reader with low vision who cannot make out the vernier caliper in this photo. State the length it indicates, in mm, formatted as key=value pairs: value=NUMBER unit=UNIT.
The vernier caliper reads value=16.6 unit=mm
